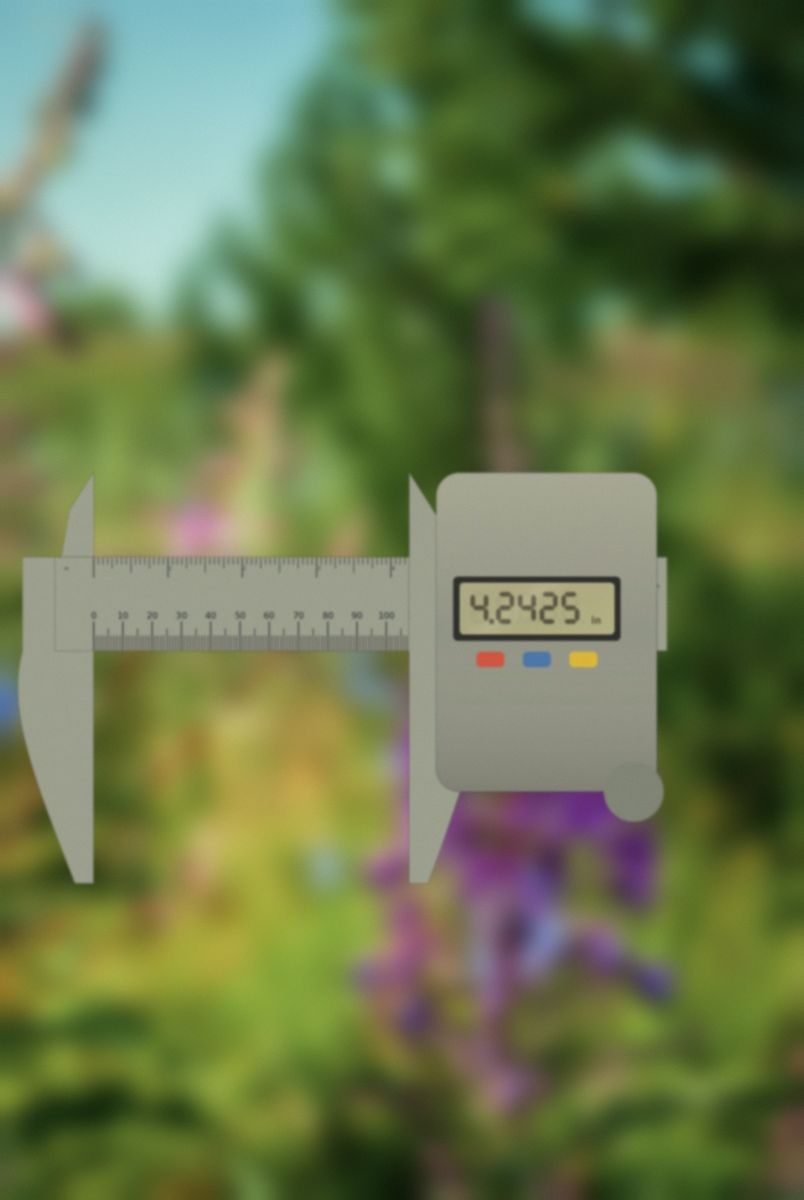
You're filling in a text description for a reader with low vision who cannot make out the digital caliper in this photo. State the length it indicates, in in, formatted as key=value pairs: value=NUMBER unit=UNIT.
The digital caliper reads value=4.2425 unit=in
